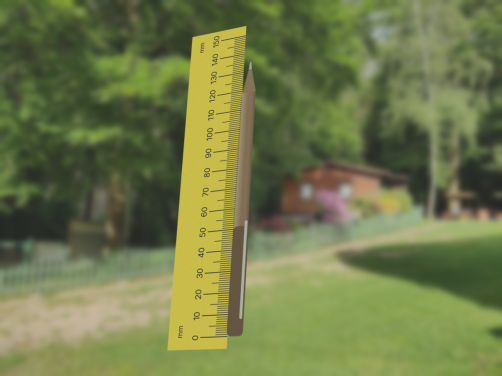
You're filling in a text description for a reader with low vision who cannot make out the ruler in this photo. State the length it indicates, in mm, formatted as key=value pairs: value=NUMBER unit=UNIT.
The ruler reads value=135 unit=mm
